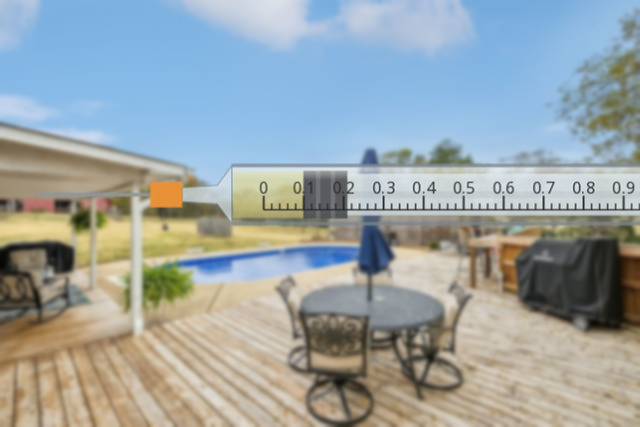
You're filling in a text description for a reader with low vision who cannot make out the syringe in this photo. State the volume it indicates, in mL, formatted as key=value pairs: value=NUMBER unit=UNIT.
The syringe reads value=0.1 unit=mL
